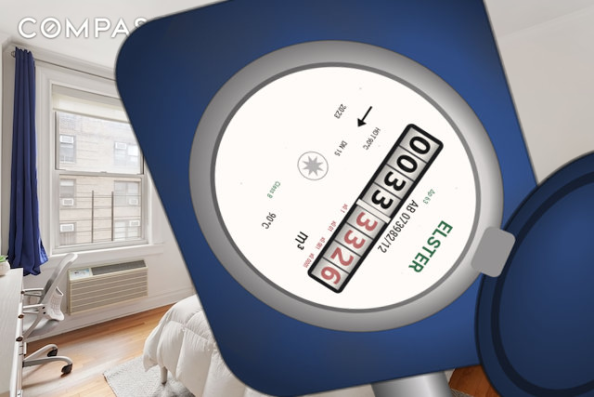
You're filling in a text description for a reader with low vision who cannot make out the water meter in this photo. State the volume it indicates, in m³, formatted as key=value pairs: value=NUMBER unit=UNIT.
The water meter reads value=33.3326 unit=m³
